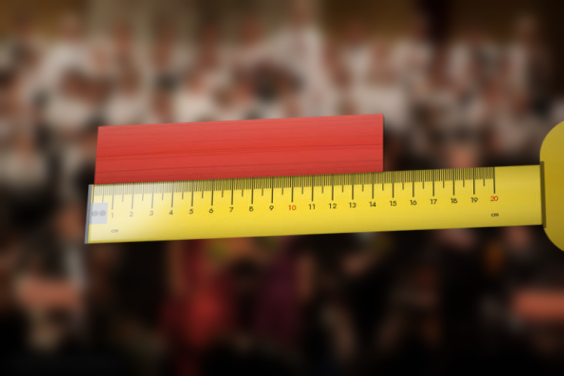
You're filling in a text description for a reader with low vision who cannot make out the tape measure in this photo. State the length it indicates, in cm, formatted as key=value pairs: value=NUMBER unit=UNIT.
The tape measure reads value=14.5 unit=cm
